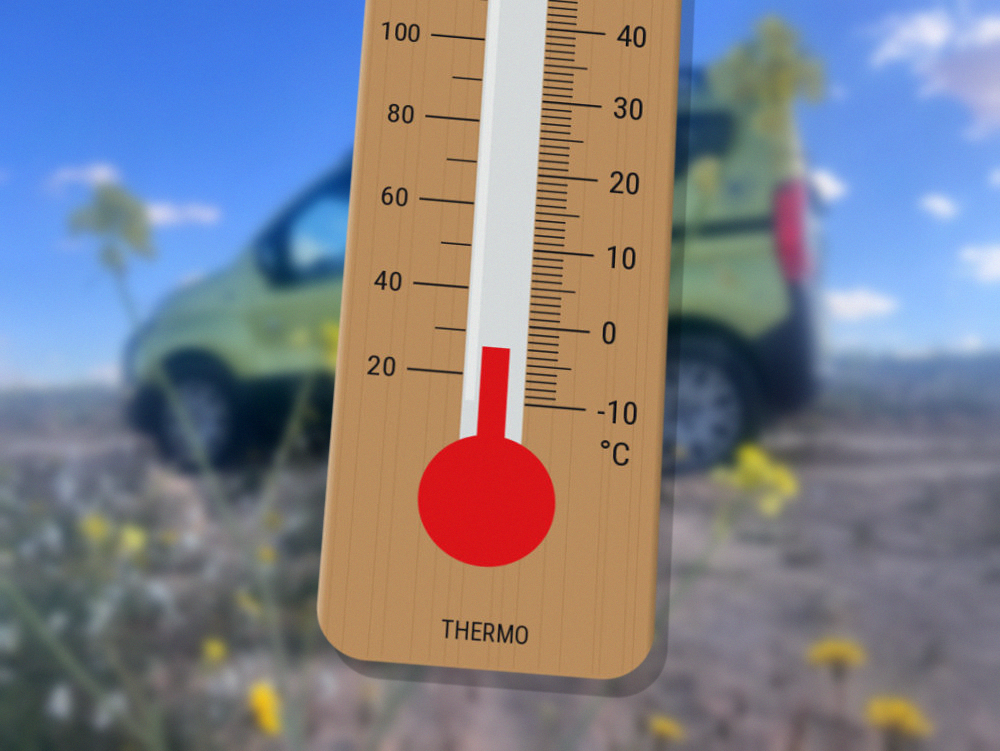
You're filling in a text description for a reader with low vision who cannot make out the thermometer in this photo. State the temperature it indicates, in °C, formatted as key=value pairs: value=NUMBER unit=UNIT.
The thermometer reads value=-3 unit=°C
